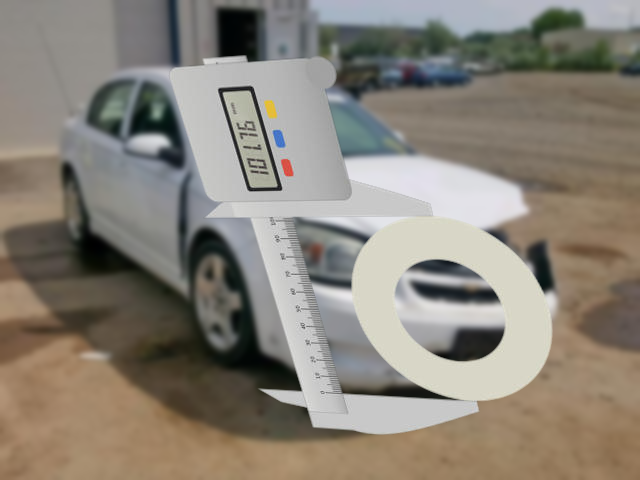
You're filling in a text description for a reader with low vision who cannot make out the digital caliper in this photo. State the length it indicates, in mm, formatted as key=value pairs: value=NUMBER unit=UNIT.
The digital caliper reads value=101.76 unit=mm
